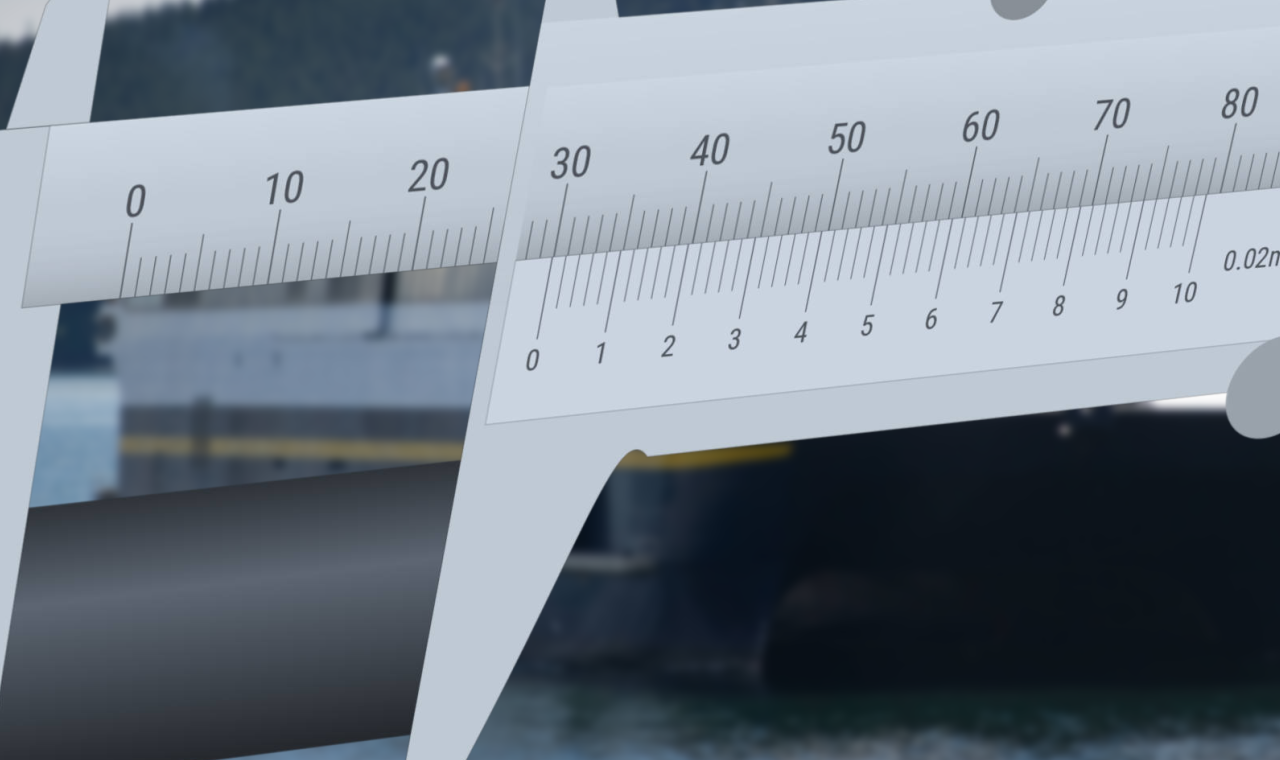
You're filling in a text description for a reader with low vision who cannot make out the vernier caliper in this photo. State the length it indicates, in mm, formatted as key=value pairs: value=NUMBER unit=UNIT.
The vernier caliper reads value=29.9 unit=mm
